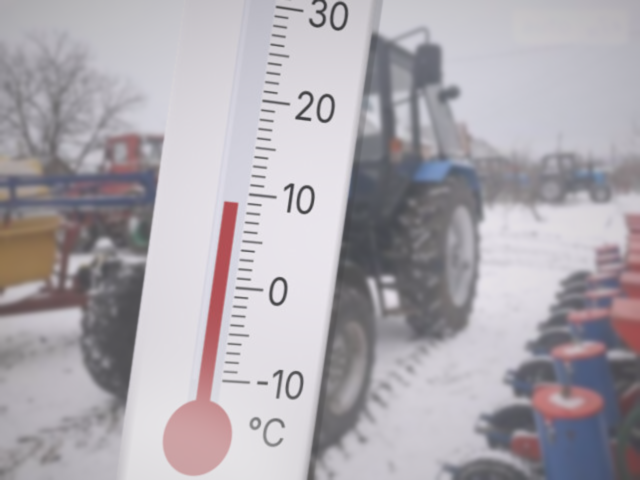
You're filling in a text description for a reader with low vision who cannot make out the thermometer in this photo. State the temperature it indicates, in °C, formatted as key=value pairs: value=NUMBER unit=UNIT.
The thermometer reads value=9 unit=°C
